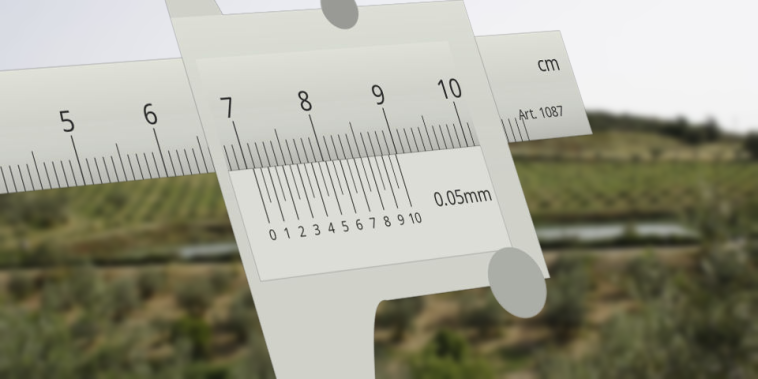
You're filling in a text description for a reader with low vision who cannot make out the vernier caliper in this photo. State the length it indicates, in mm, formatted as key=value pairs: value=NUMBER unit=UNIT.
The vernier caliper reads value=70.8 unit=mm
